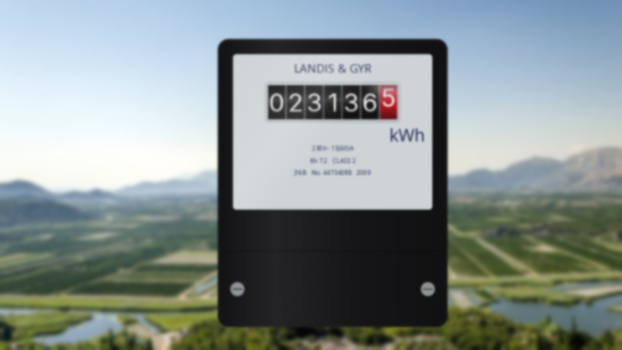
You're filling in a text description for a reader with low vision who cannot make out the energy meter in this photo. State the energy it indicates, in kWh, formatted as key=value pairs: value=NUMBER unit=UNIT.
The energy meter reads value=23136.5 unit=kWh
